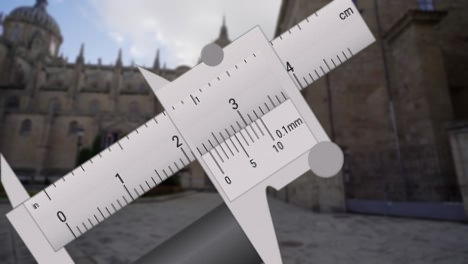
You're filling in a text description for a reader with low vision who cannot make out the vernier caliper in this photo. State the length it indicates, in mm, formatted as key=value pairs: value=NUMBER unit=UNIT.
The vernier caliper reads value=23.2 unit=mm
